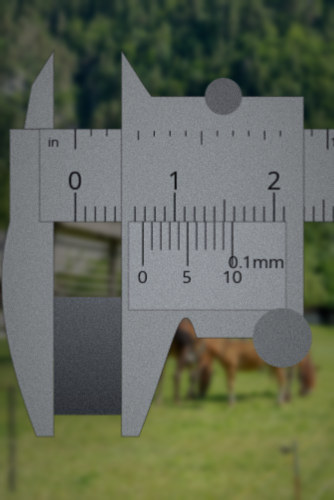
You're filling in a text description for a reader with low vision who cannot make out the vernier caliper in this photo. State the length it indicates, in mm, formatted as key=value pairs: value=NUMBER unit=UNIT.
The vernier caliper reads value=6.8 unit=mm
